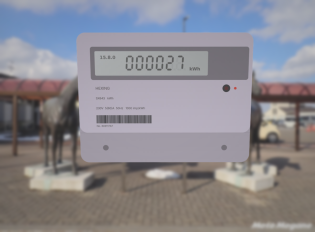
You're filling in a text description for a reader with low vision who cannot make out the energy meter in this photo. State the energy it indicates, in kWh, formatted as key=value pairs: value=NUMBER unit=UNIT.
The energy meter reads value=27 unit=kWh
